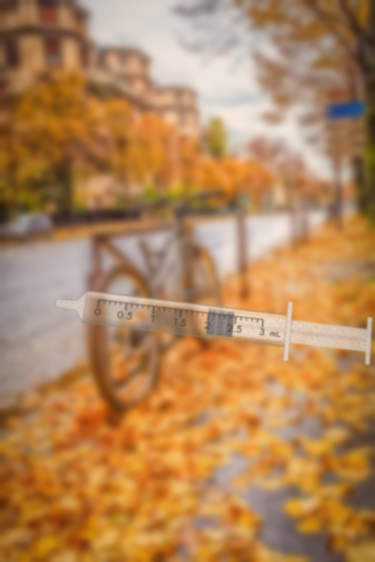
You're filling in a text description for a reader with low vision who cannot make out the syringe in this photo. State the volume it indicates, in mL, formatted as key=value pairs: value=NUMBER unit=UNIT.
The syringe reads value=2 unit=mL
